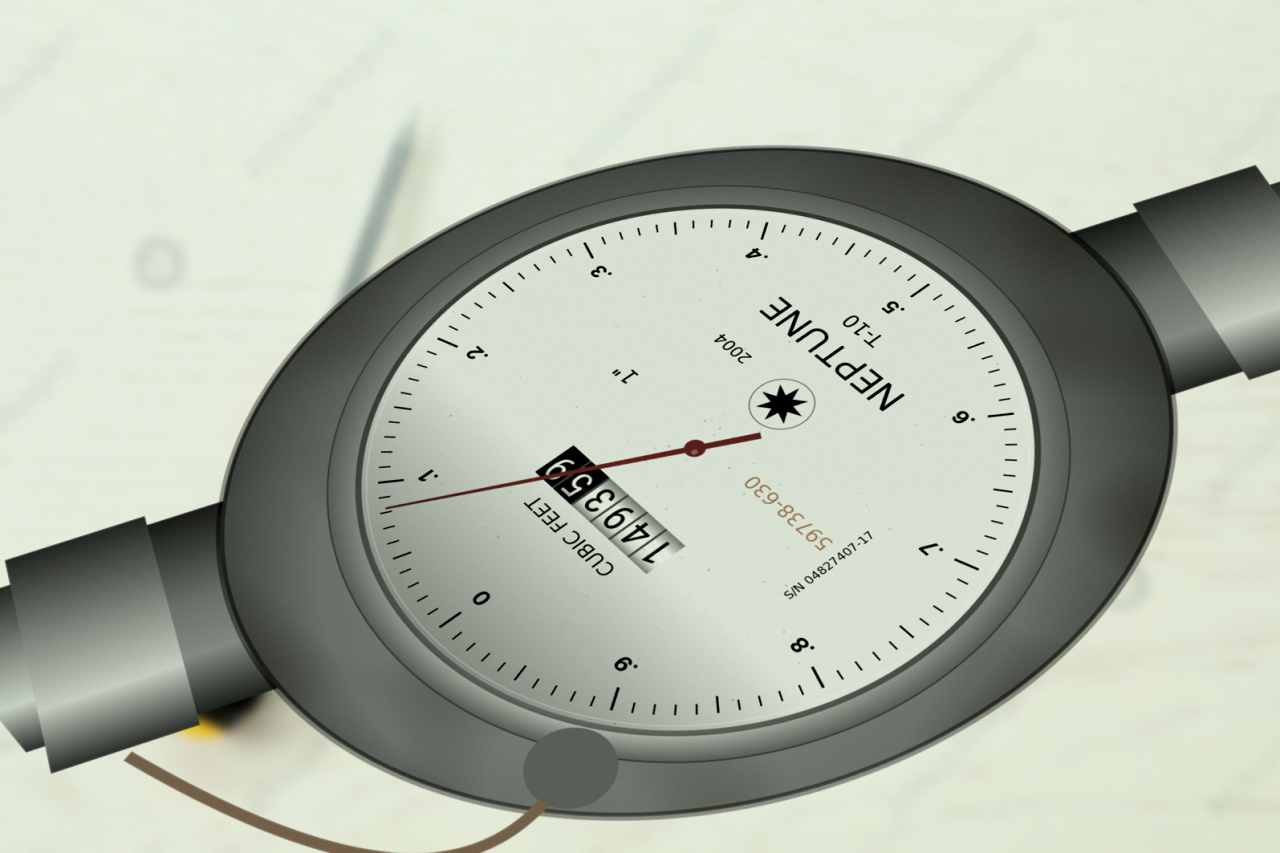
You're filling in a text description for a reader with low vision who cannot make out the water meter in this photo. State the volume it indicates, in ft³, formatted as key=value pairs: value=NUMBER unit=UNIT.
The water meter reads value=149359.08 unit=ft³
